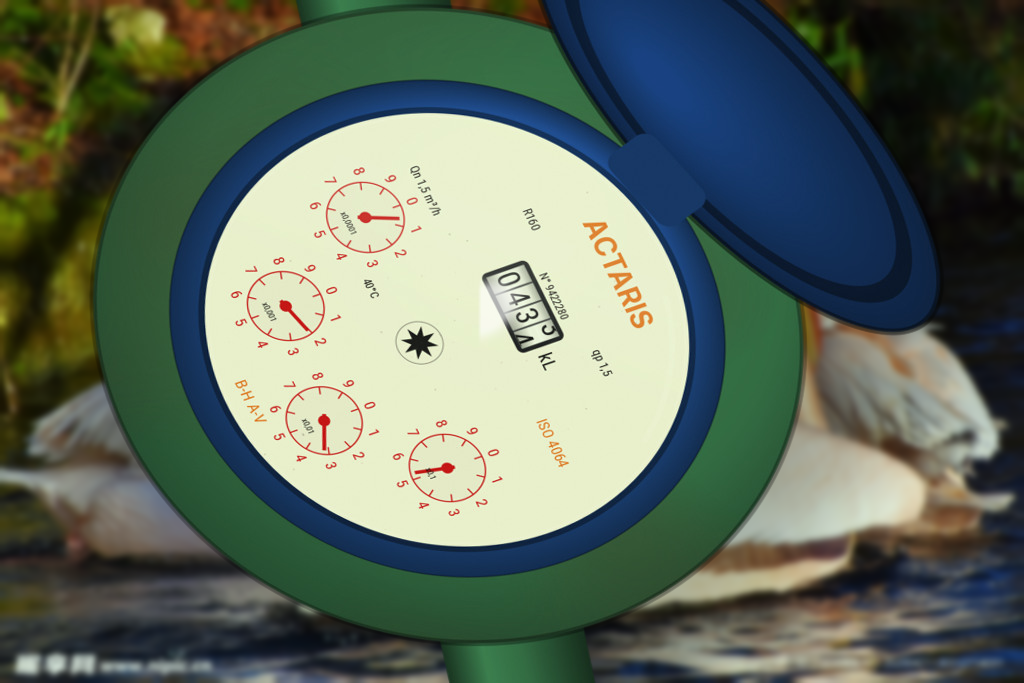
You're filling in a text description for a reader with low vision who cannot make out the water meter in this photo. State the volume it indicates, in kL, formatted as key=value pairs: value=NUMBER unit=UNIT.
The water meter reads value=433.5320 unit=kL
